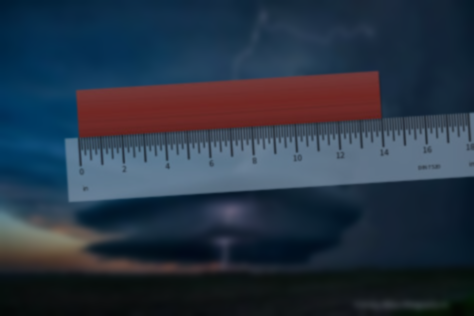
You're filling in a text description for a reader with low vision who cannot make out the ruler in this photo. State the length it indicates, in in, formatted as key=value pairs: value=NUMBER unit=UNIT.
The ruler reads value=14 unit=in
